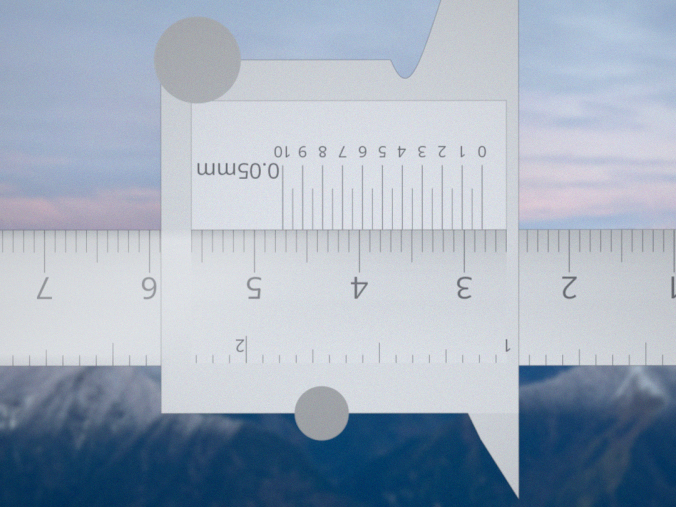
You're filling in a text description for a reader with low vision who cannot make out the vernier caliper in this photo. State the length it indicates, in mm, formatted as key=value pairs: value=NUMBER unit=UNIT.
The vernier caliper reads value=28.3 unit=mm
